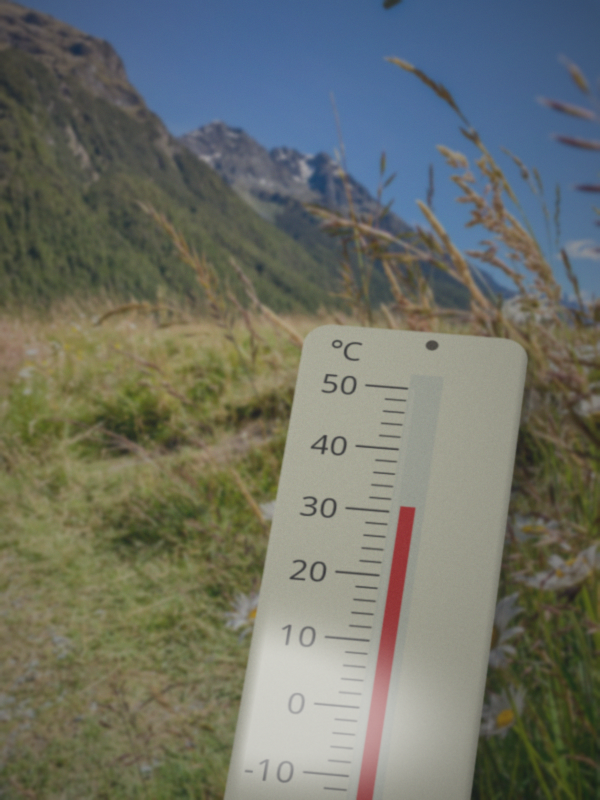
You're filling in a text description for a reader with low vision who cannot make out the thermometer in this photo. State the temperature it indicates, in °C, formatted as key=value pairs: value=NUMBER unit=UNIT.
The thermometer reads value=31 unit=°C
